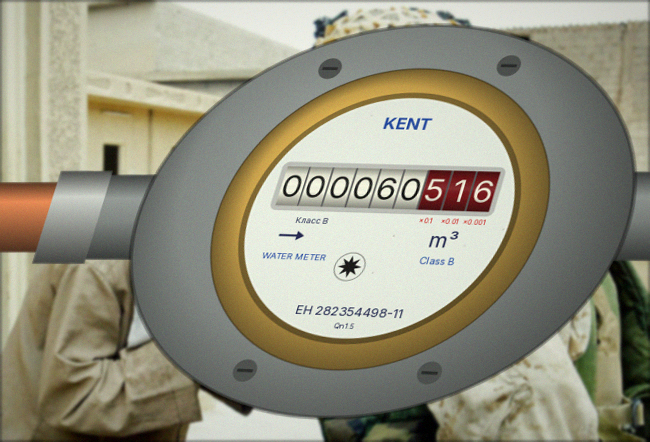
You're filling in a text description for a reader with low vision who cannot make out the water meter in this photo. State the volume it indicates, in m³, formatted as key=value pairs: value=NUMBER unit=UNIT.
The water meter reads value=60.516 unit=m³
